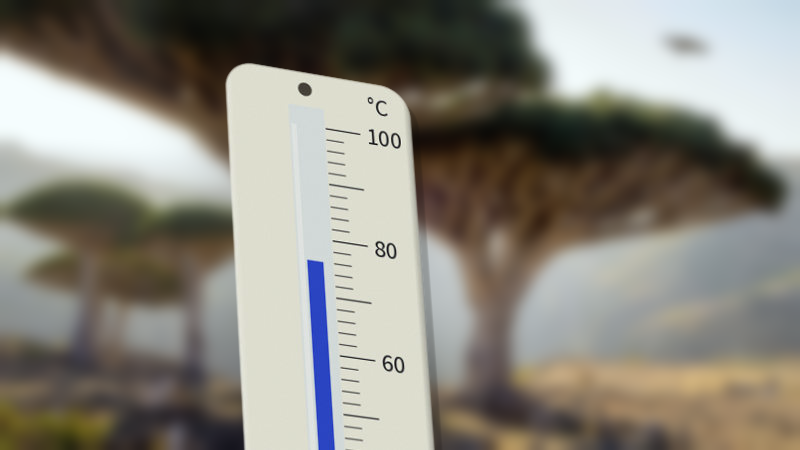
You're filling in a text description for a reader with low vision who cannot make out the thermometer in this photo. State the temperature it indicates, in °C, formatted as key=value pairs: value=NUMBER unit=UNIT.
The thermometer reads value=76 unit=°C
